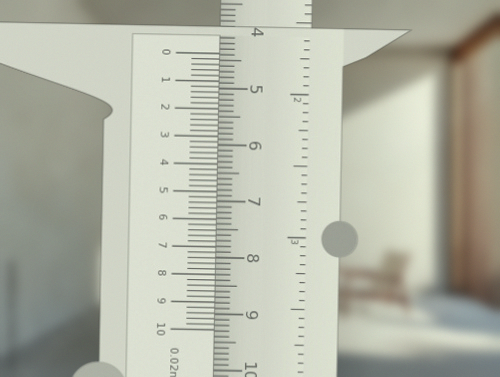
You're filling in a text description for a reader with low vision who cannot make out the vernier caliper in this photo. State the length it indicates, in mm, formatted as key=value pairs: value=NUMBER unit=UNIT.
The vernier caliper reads value=43.8 unit=mm
